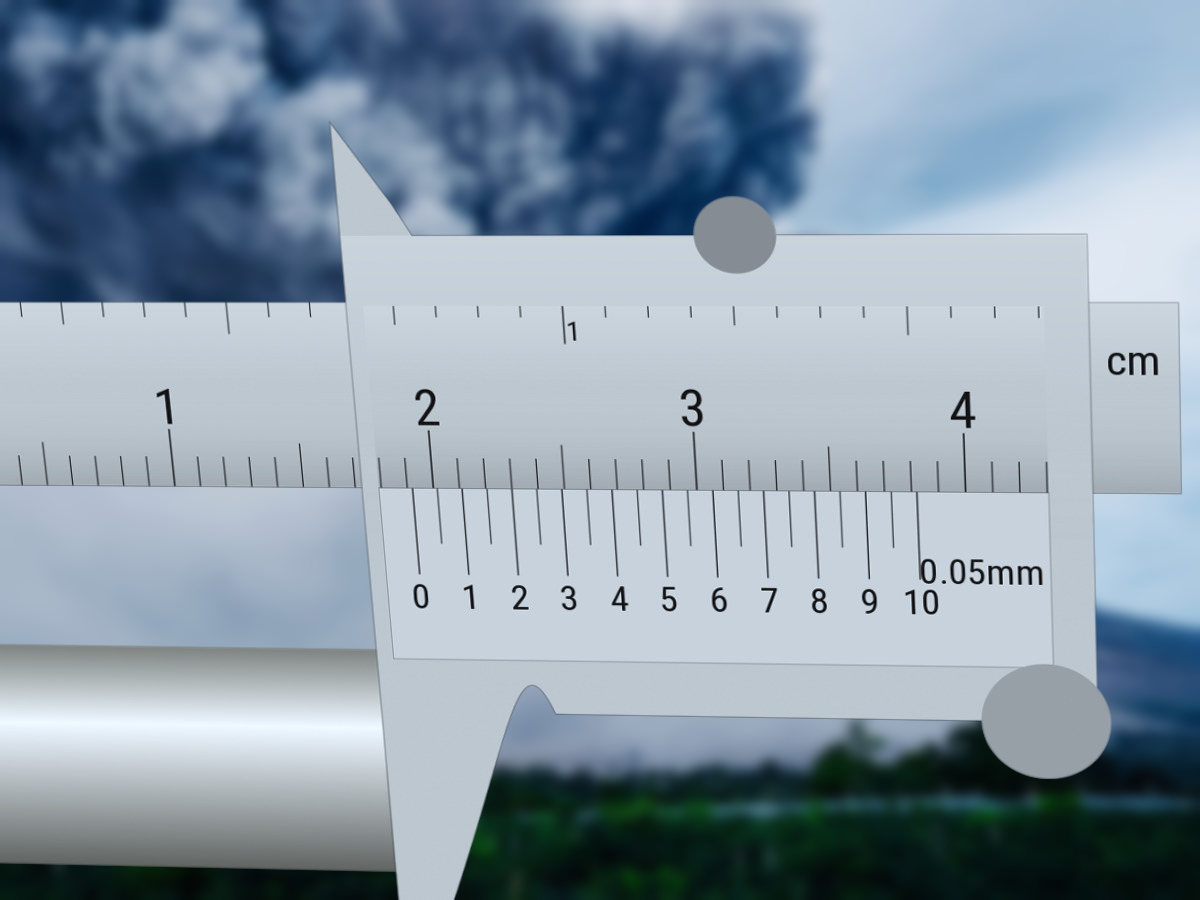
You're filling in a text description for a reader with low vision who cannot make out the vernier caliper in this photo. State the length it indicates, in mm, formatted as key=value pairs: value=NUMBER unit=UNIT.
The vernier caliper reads value=19.20 unit=mm
